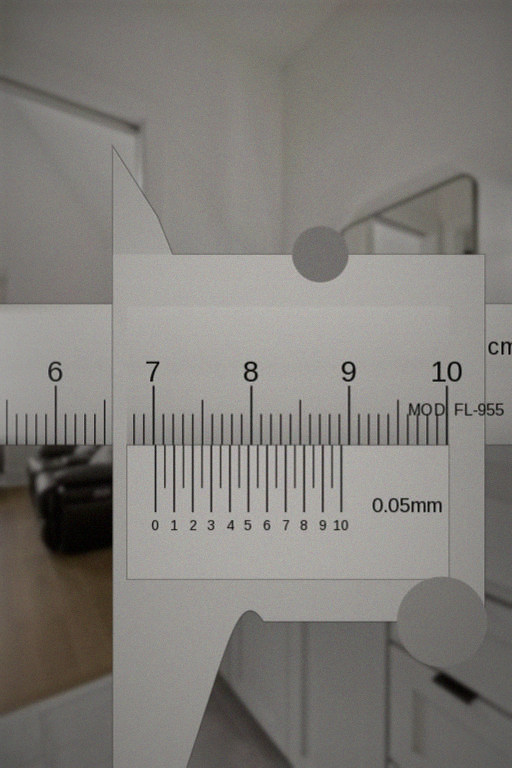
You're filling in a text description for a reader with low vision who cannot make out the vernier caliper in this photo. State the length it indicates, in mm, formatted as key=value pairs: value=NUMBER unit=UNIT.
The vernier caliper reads value=70.2 unit=mm
